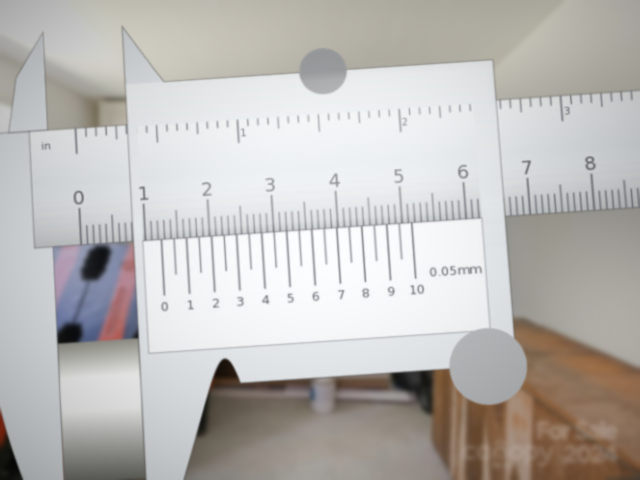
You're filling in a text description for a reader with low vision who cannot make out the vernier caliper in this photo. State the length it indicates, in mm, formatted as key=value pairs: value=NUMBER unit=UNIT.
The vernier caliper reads value=12.5 unit=mm
